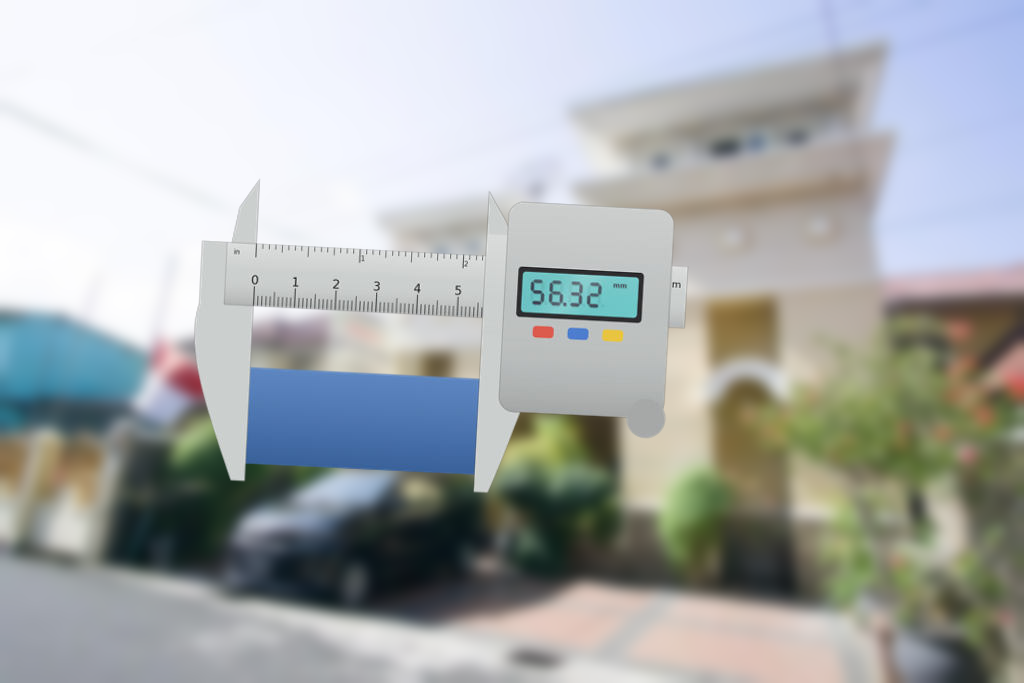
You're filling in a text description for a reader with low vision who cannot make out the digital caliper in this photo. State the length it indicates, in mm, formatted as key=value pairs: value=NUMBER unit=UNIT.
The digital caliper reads value=56.32 unit=mm
